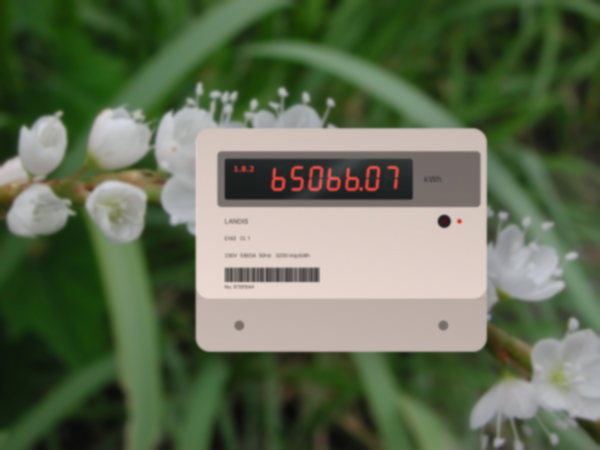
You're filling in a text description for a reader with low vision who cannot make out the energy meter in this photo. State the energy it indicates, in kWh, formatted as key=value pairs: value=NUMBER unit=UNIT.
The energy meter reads value=65066.07 unit=kWh
